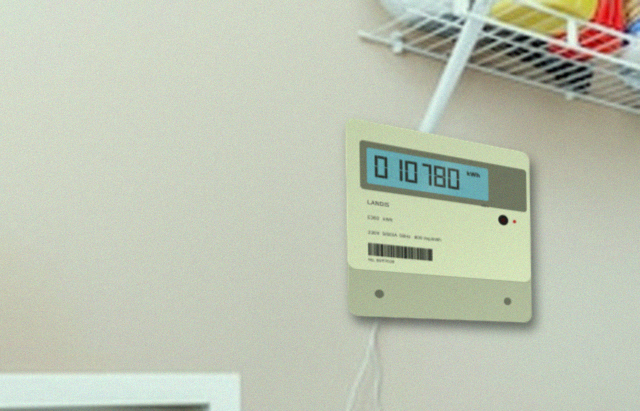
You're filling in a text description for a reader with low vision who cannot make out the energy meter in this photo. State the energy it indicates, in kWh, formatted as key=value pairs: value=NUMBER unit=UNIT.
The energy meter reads value=10780 unit=kWh
